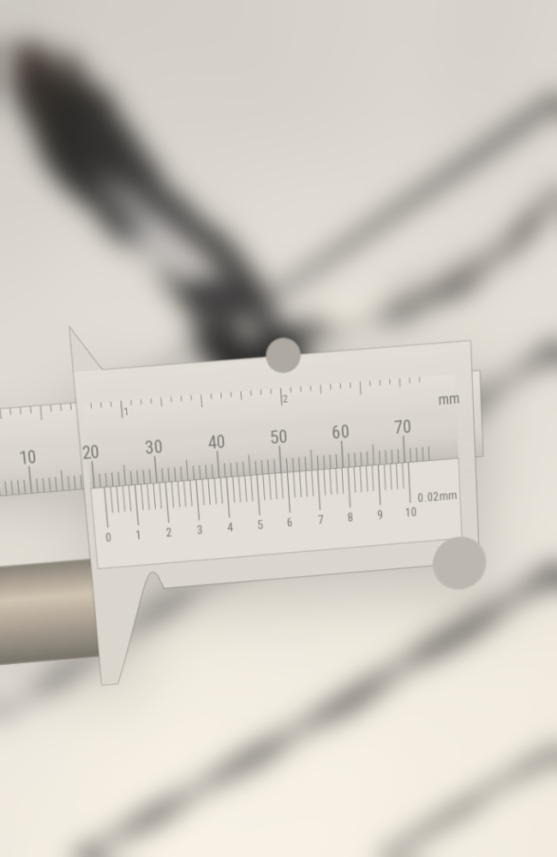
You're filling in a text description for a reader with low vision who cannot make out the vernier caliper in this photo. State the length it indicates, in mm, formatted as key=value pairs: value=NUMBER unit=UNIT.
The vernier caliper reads value=21.6 unit=mm
